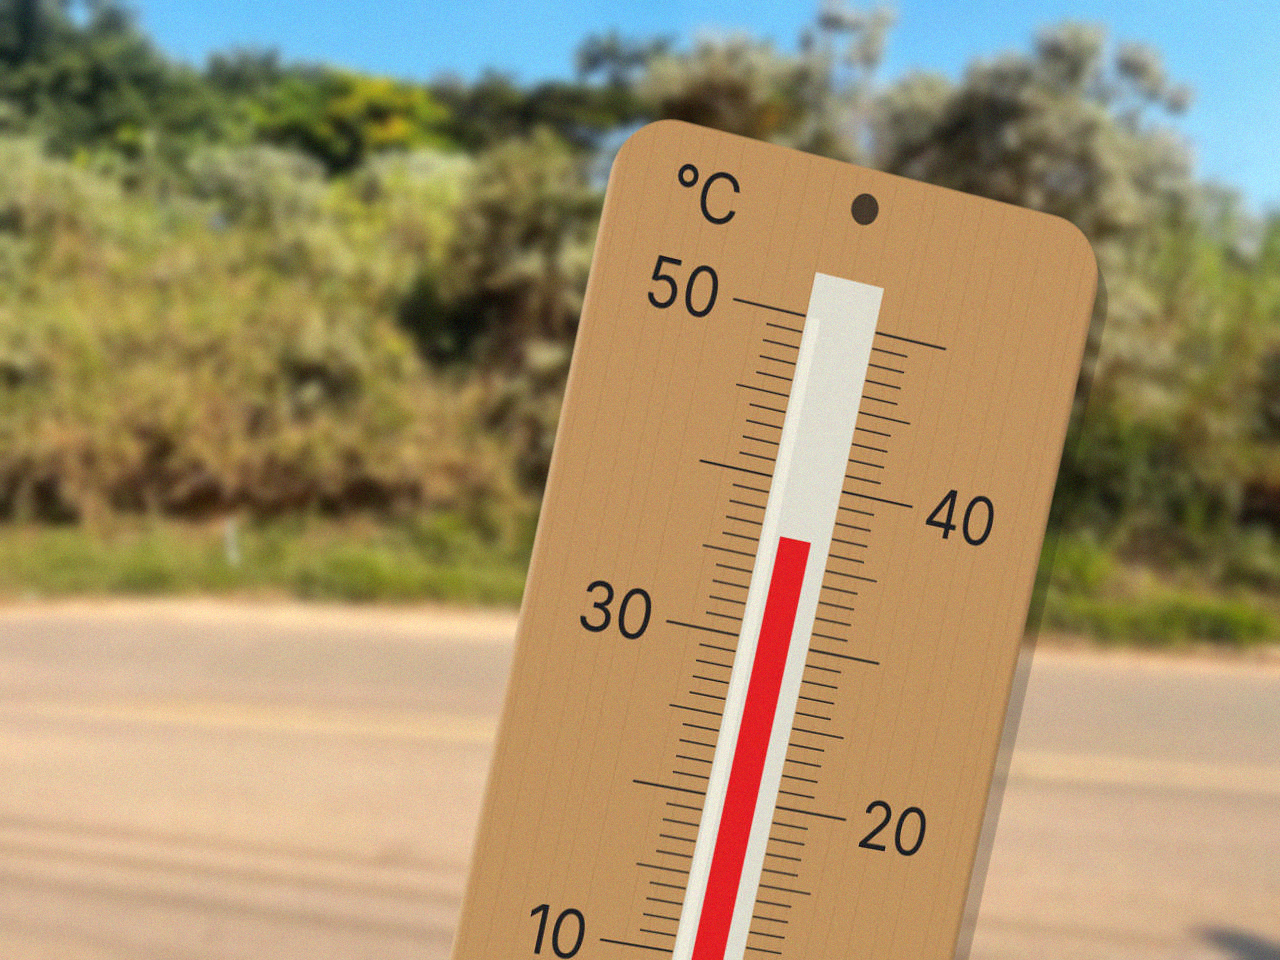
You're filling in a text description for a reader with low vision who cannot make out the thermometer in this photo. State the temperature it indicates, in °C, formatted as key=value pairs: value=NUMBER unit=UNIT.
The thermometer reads value=36.5 unit=°C
